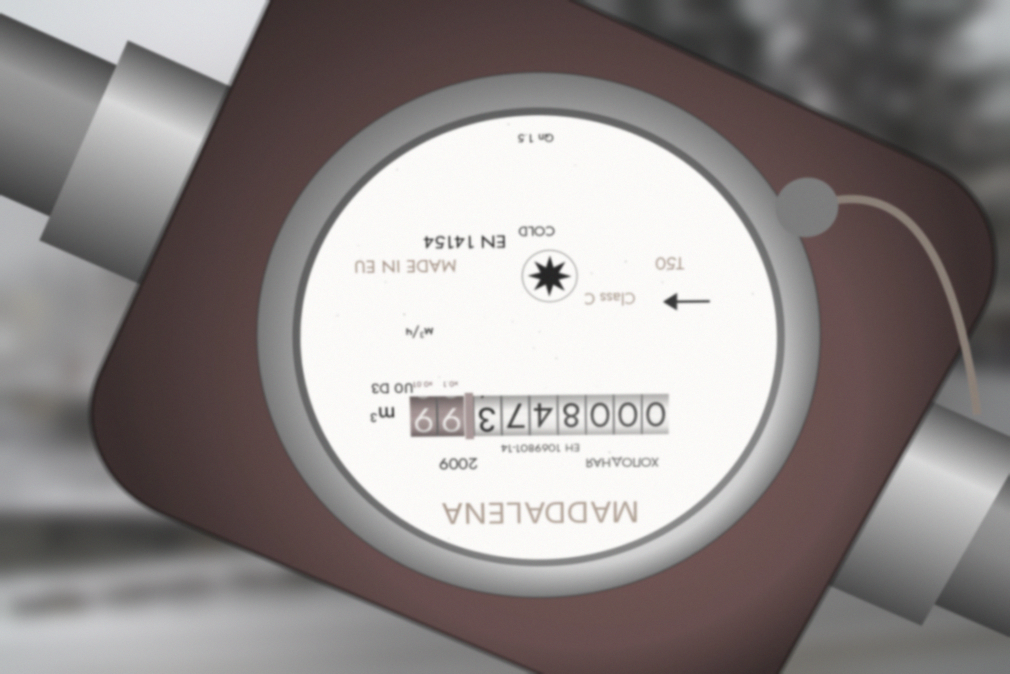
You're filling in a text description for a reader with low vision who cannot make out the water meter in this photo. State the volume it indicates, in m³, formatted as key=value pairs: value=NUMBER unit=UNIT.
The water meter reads value=8473.99 unit=m³
